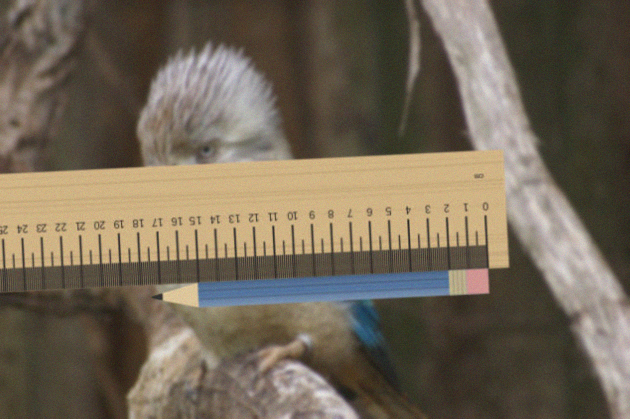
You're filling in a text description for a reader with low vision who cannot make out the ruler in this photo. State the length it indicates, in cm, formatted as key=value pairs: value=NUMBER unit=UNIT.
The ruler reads value=17.5 unit=cm
